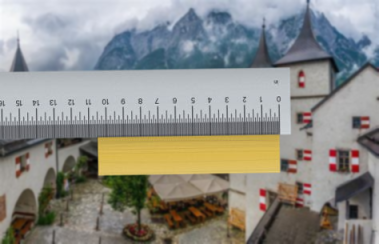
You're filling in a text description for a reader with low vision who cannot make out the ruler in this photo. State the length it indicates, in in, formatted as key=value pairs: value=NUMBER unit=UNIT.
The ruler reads value=10.5 unit=in
